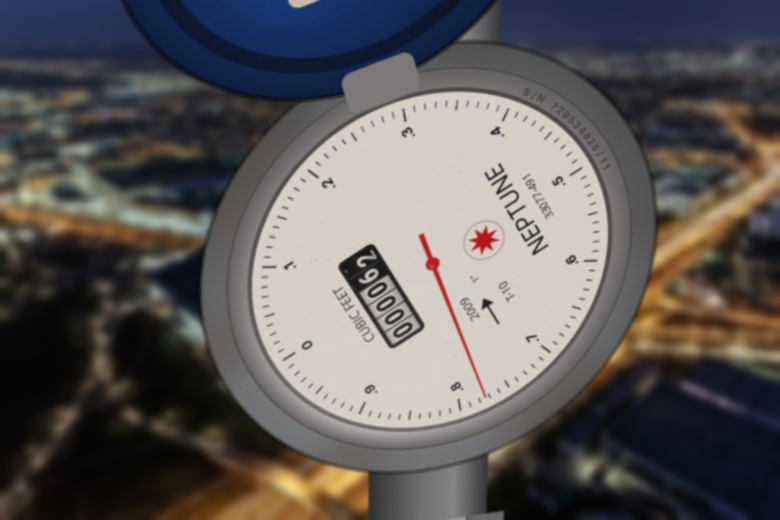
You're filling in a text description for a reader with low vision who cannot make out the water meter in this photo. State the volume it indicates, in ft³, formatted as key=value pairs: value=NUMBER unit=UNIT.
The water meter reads value=61.77 unit=ft³
